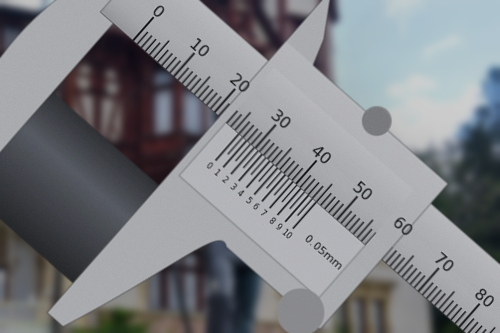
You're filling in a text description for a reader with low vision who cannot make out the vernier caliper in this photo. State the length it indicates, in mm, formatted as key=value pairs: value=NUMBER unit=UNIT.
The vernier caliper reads value=26.0 unit=mm
